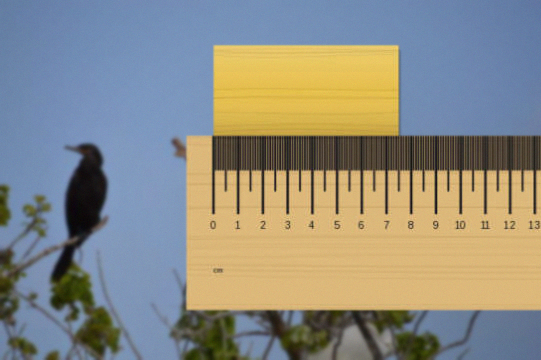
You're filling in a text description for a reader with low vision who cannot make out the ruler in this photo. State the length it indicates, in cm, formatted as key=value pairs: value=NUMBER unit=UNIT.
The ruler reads value=7.5 unit=cm
